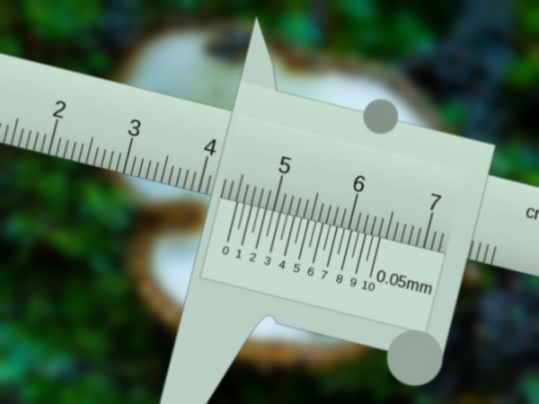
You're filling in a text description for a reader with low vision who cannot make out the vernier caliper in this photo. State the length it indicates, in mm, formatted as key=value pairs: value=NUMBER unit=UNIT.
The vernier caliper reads value=45.2 unit=mm
